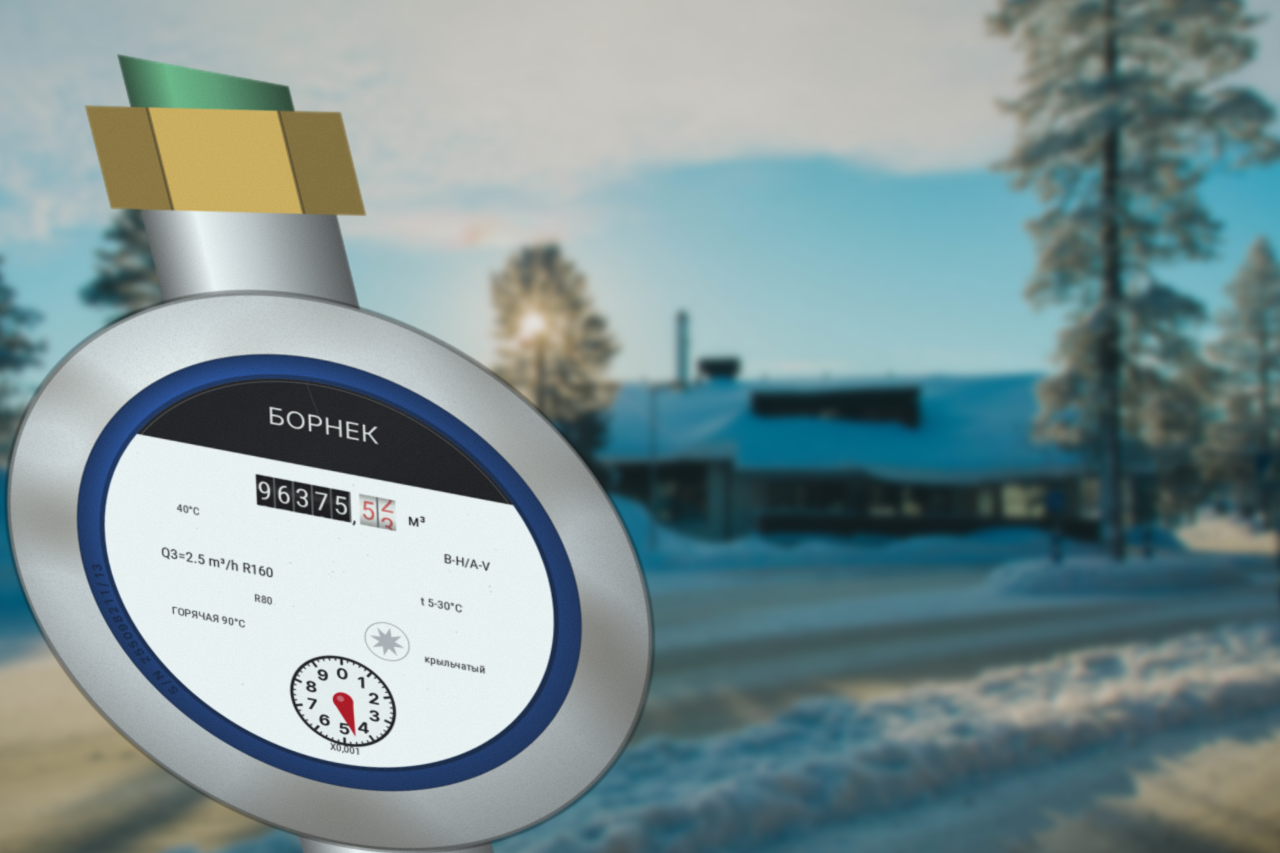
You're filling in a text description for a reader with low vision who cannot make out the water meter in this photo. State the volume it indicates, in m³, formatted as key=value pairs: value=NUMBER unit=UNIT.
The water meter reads value=96375.524 unit=m³
